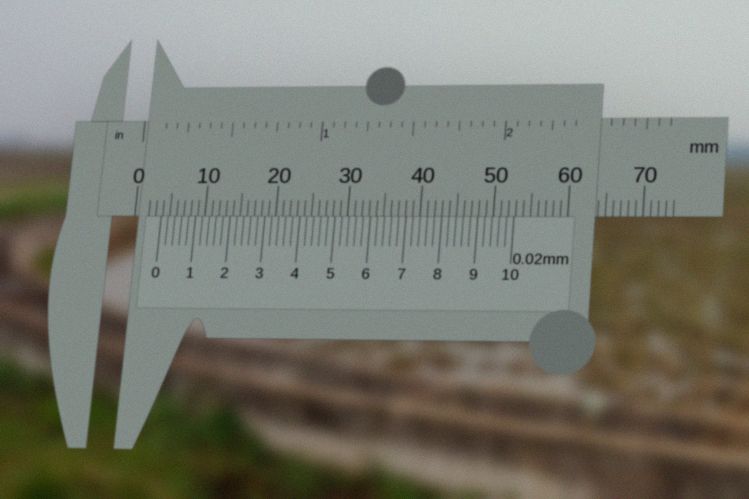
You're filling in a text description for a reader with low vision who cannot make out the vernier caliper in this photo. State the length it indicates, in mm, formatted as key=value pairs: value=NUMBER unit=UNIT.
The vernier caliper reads value=3.8 unit=mm
